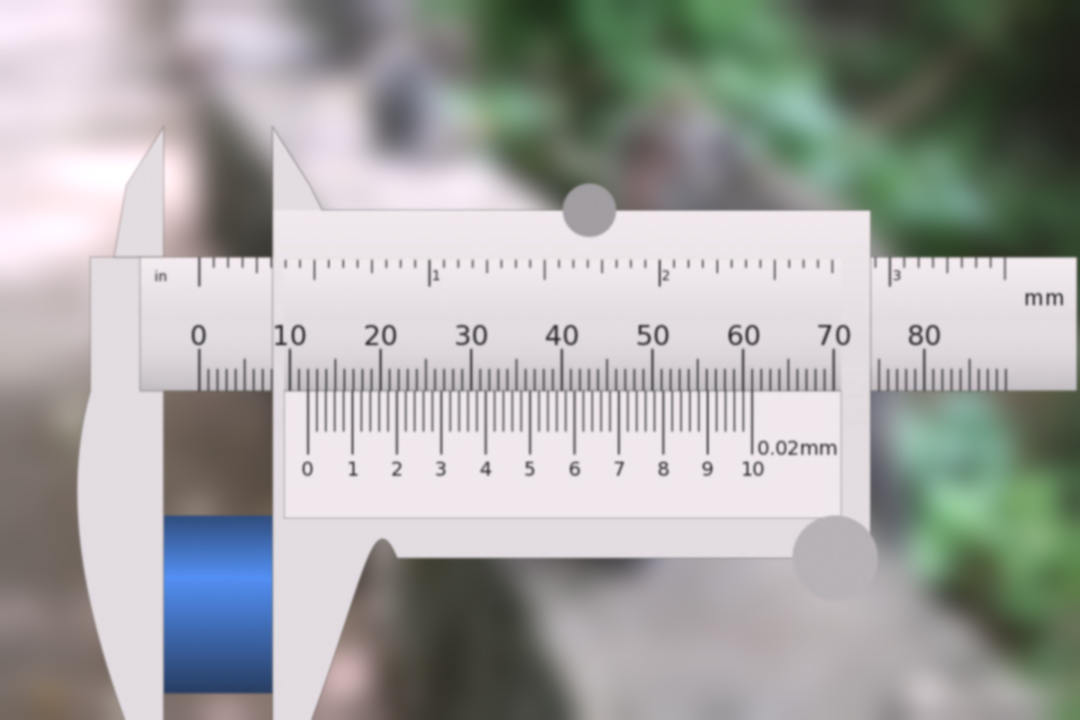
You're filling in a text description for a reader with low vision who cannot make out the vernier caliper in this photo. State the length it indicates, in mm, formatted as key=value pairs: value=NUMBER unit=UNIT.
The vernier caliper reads value=12.0 unit=mm
